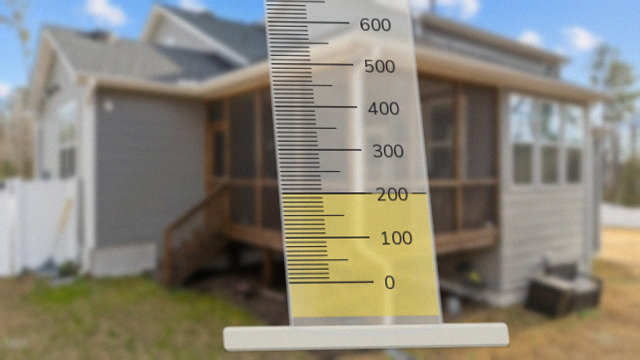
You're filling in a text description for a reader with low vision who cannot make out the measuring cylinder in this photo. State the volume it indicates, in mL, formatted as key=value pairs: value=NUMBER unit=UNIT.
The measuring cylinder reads value=200 unit=mL
